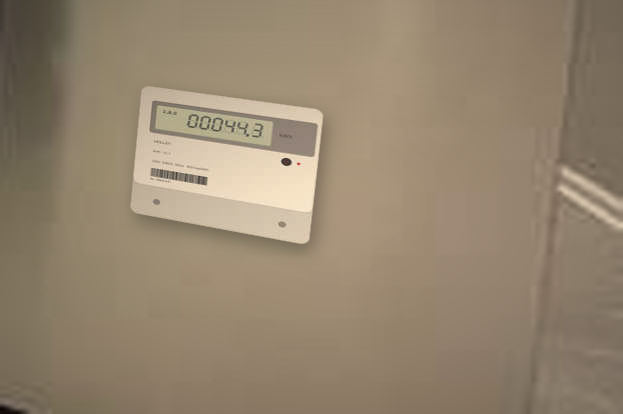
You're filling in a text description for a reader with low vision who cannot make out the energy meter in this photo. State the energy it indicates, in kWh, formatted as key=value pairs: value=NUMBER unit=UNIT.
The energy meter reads value=44.3 unit=kWh
